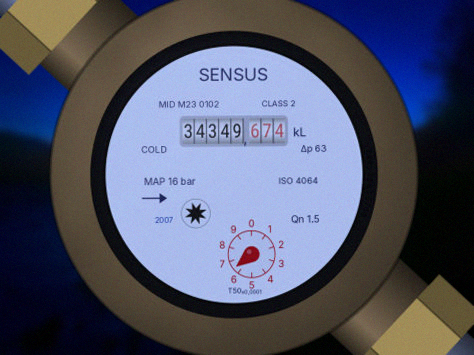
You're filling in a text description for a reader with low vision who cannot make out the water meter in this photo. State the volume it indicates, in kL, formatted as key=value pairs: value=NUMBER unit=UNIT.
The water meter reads value=34349.6746 unit=kL
